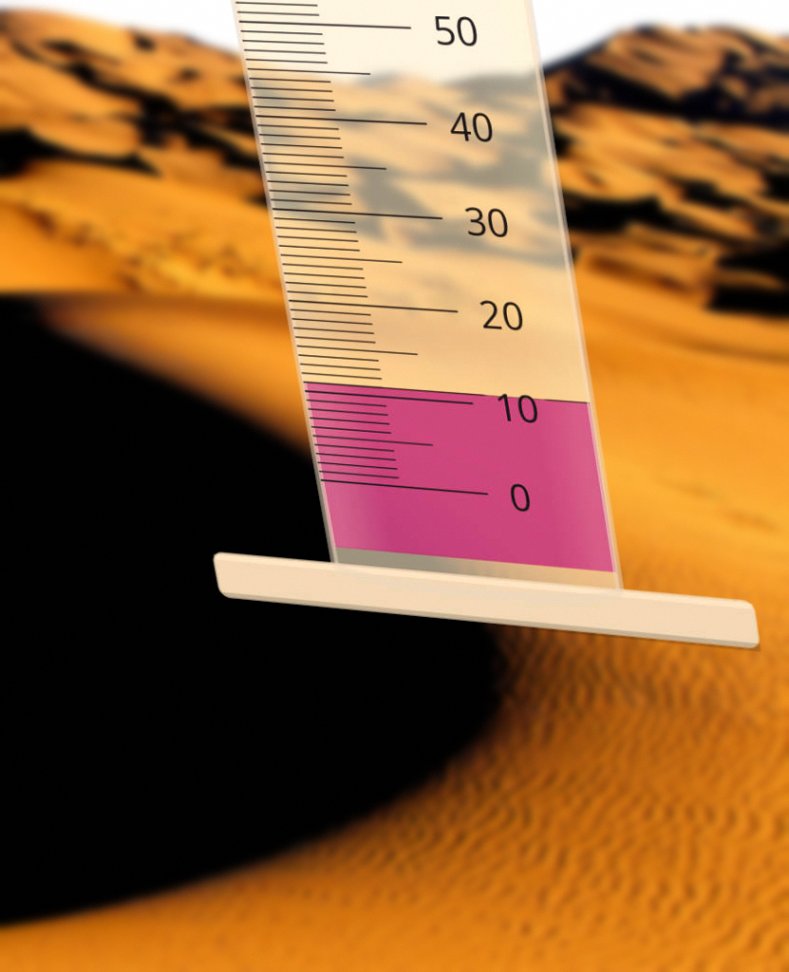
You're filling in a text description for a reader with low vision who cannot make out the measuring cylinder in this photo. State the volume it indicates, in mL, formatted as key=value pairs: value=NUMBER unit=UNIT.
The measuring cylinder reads value=11 unit=mL
